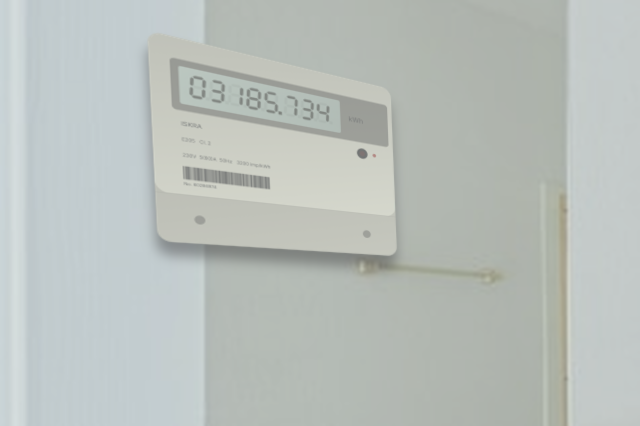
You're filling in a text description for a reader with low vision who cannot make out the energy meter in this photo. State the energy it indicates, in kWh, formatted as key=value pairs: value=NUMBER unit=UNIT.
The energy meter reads value=3185.734 unit=kWh
